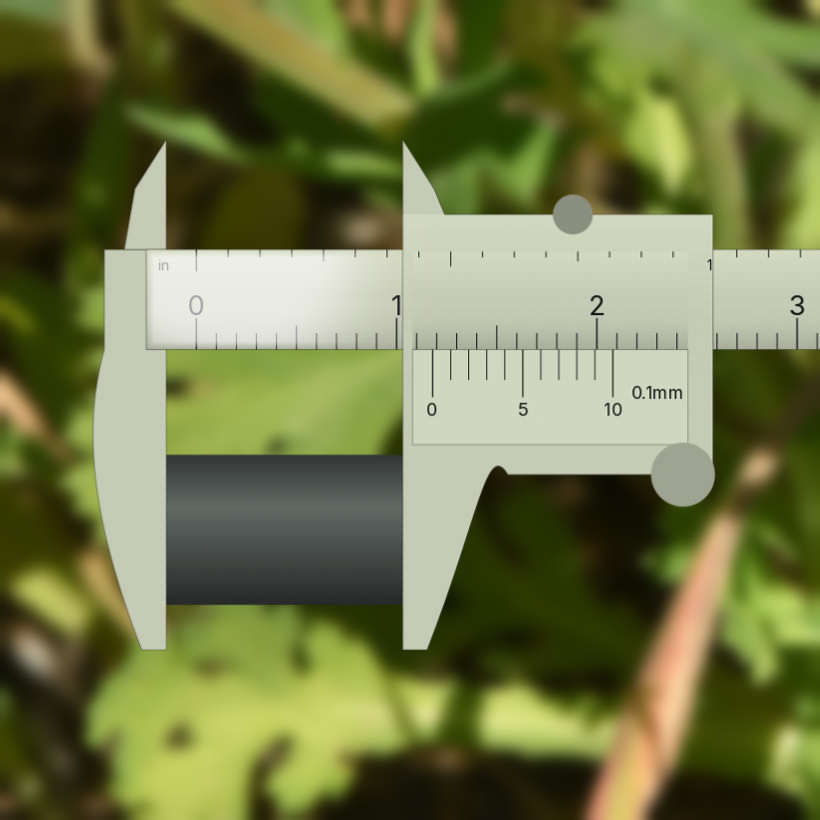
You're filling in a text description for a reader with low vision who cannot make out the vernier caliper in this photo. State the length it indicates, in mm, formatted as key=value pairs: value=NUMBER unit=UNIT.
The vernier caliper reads value=11.8 unit=mm
